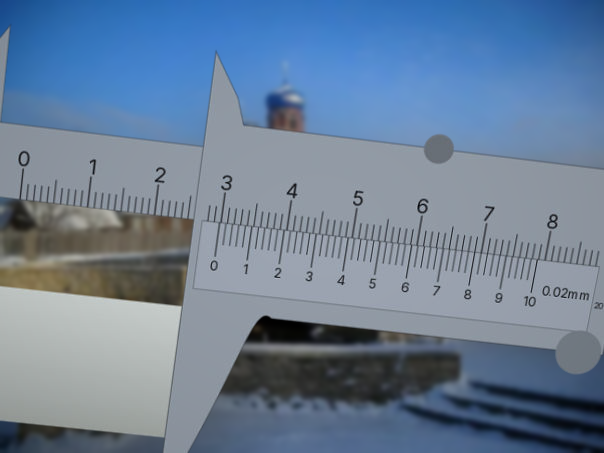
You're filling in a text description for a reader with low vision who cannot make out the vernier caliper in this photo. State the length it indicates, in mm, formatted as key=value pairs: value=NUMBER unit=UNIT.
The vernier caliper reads value=29.8 unit=mm
